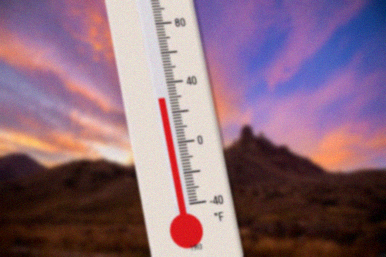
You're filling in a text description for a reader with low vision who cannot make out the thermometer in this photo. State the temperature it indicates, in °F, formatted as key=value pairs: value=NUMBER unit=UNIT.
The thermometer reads value=30 unit=°F
